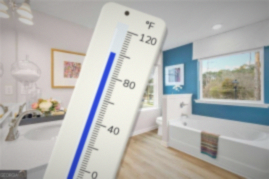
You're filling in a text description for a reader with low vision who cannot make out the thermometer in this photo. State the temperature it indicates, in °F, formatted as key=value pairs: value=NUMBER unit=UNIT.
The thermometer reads value=100 unit=°F
